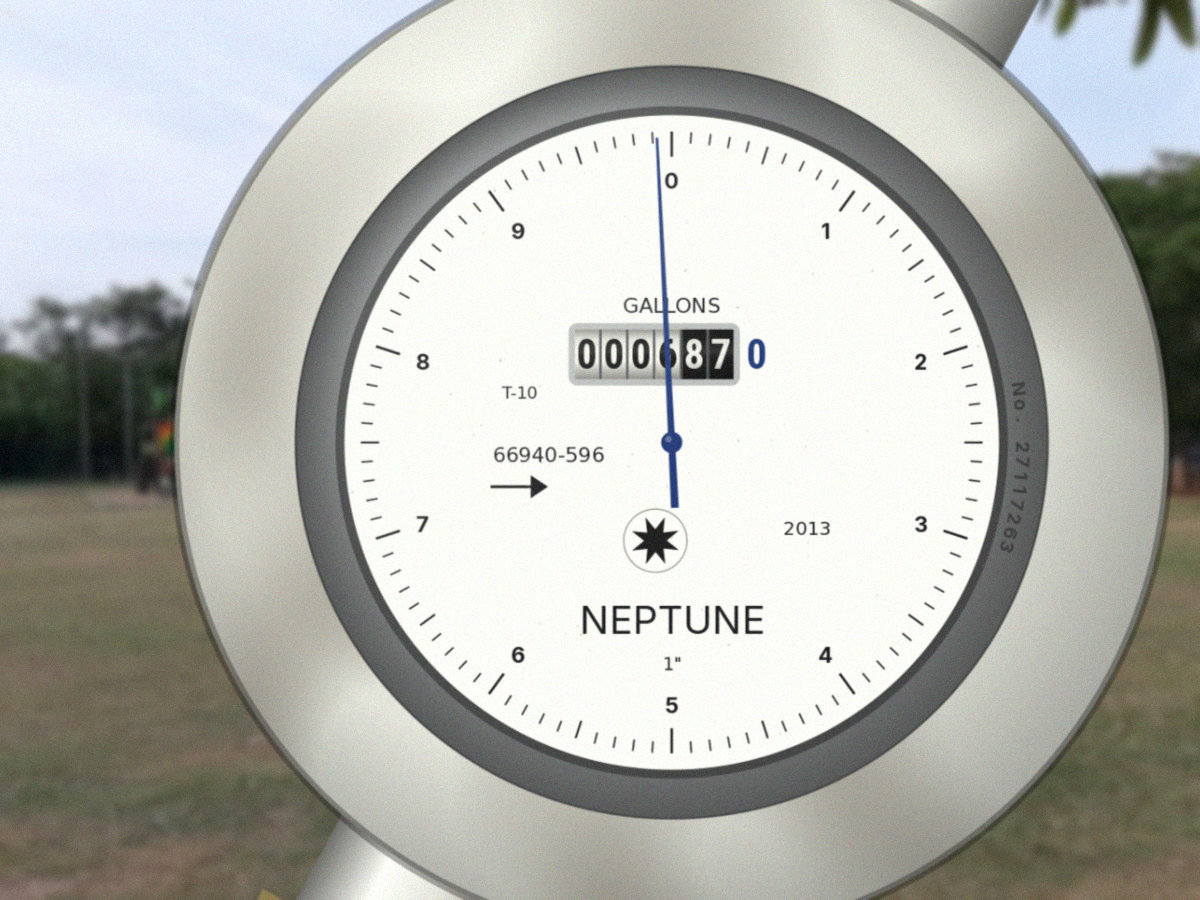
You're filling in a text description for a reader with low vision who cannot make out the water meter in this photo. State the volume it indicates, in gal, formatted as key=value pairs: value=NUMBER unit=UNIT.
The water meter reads value=6869.9 unit=gal
